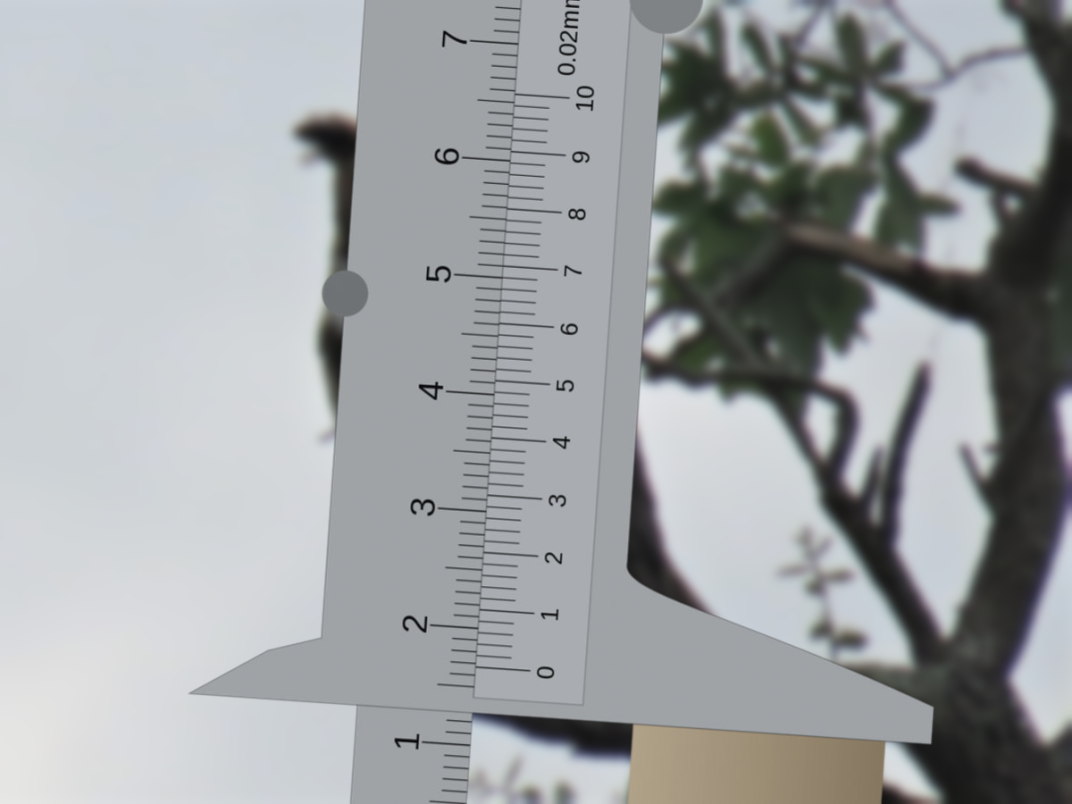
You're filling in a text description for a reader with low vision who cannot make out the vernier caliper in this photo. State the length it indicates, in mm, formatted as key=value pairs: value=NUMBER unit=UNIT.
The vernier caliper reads value=16.7 unit=mm
